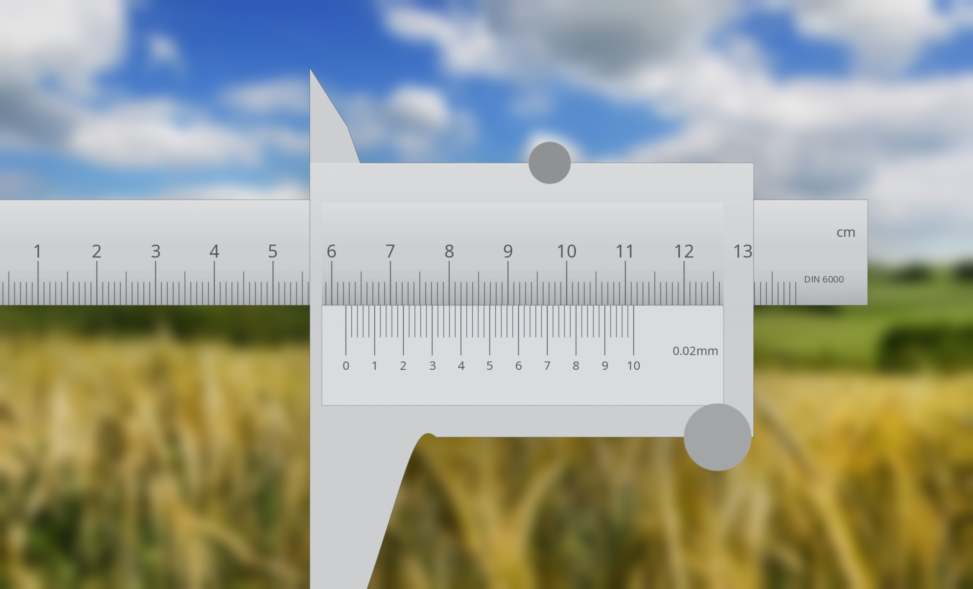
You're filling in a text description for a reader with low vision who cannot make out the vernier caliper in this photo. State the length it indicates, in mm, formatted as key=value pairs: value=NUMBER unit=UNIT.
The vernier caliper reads value=62.4 unit=mm
